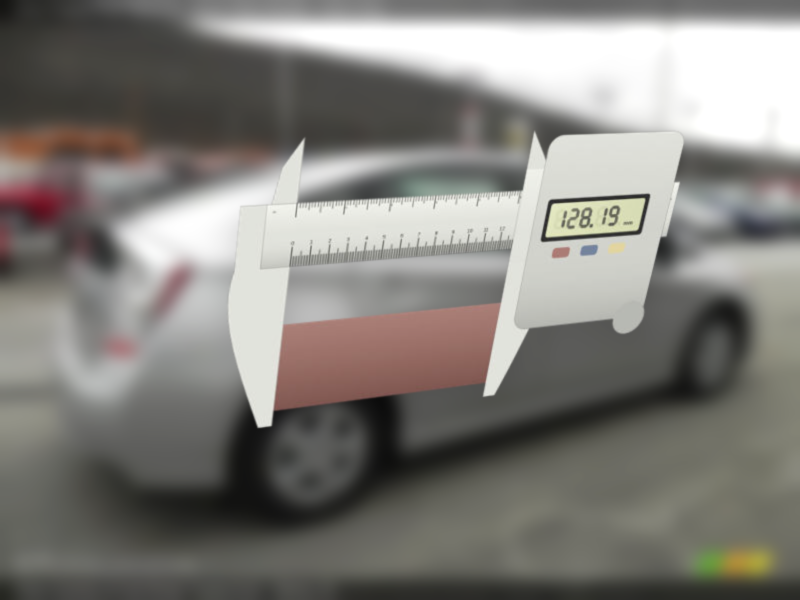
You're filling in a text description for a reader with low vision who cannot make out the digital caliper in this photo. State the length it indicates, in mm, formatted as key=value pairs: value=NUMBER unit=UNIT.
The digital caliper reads value=128.19 unit=mm
